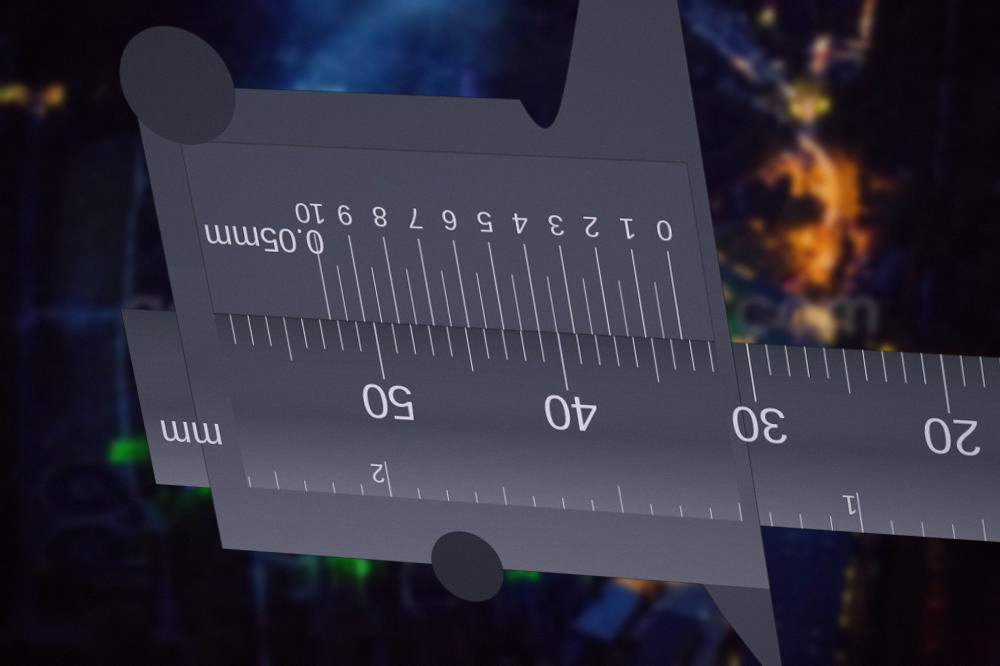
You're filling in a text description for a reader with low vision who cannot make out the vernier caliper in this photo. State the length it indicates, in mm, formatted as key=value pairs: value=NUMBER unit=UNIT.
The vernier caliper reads value=33.4 unit=mm
